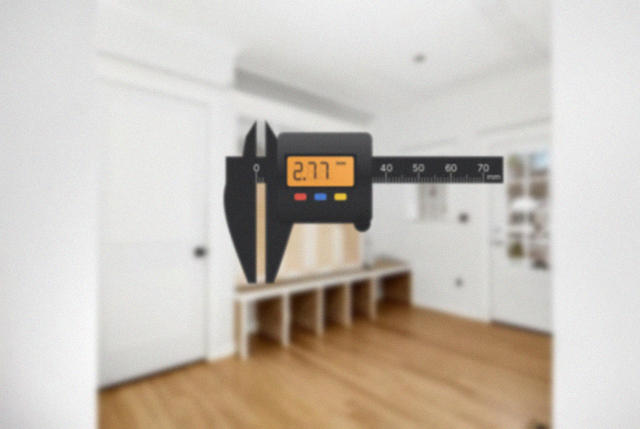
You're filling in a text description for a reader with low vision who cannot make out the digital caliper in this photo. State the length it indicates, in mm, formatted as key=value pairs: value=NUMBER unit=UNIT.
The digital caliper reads value=2.77 unit=mm
